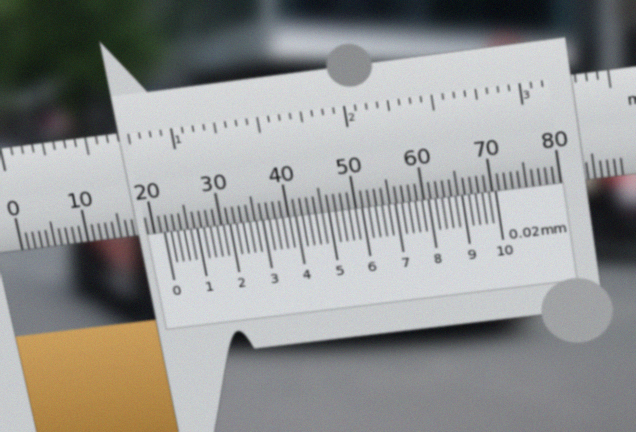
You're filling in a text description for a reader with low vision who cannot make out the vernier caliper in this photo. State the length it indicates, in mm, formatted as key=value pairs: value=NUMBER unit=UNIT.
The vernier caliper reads value=21.5 unit=mm
